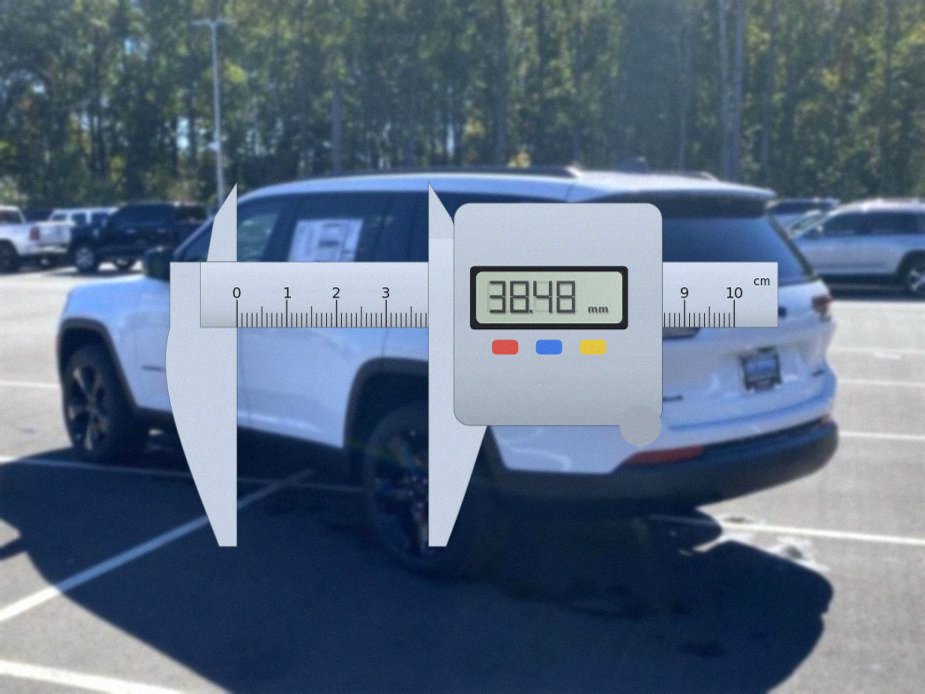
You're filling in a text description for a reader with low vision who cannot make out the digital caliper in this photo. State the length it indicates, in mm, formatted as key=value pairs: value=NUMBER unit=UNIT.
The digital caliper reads value=38.48 unit=mm
